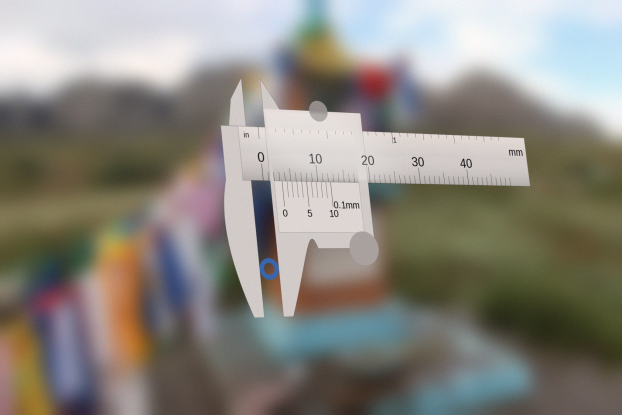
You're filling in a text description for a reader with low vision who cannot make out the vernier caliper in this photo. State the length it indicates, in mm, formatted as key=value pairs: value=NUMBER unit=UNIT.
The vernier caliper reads value=3.4 unit=mm
